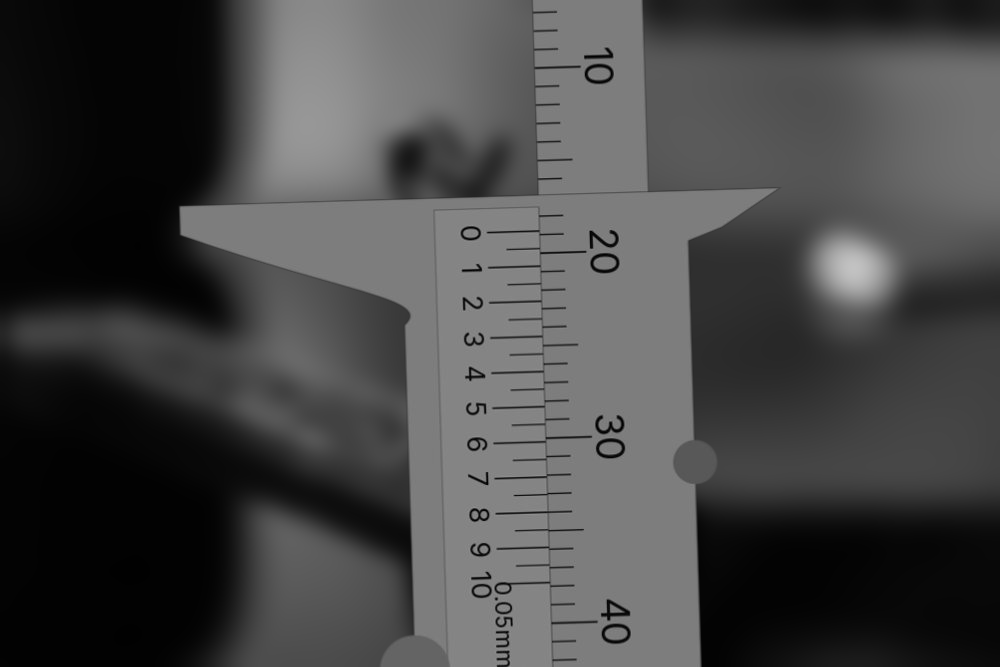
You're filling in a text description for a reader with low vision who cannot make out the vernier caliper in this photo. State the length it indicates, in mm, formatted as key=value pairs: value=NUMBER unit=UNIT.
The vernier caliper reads value=18.8 unit=mm
